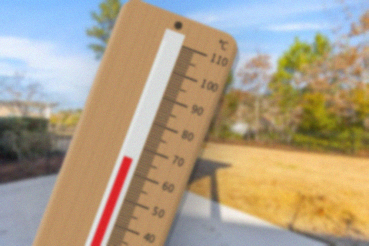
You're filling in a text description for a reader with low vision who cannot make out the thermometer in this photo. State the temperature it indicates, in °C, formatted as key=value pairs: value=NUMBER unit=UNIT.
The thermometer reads value=65 unit=°C
